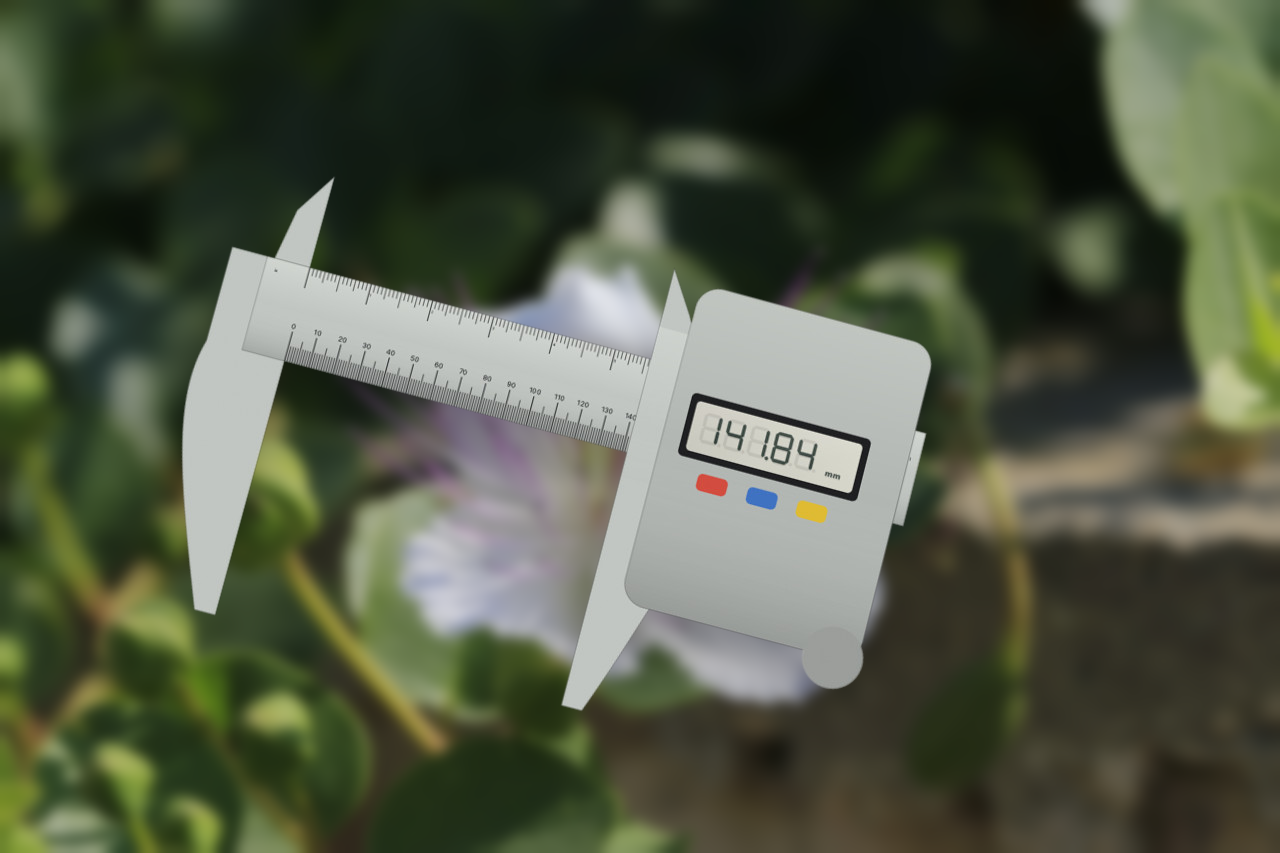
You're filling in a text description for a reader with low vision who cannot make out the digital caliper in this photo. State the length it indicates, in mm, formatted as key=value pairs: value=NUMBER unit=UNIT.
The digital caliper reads value=141.84 unit=mm
